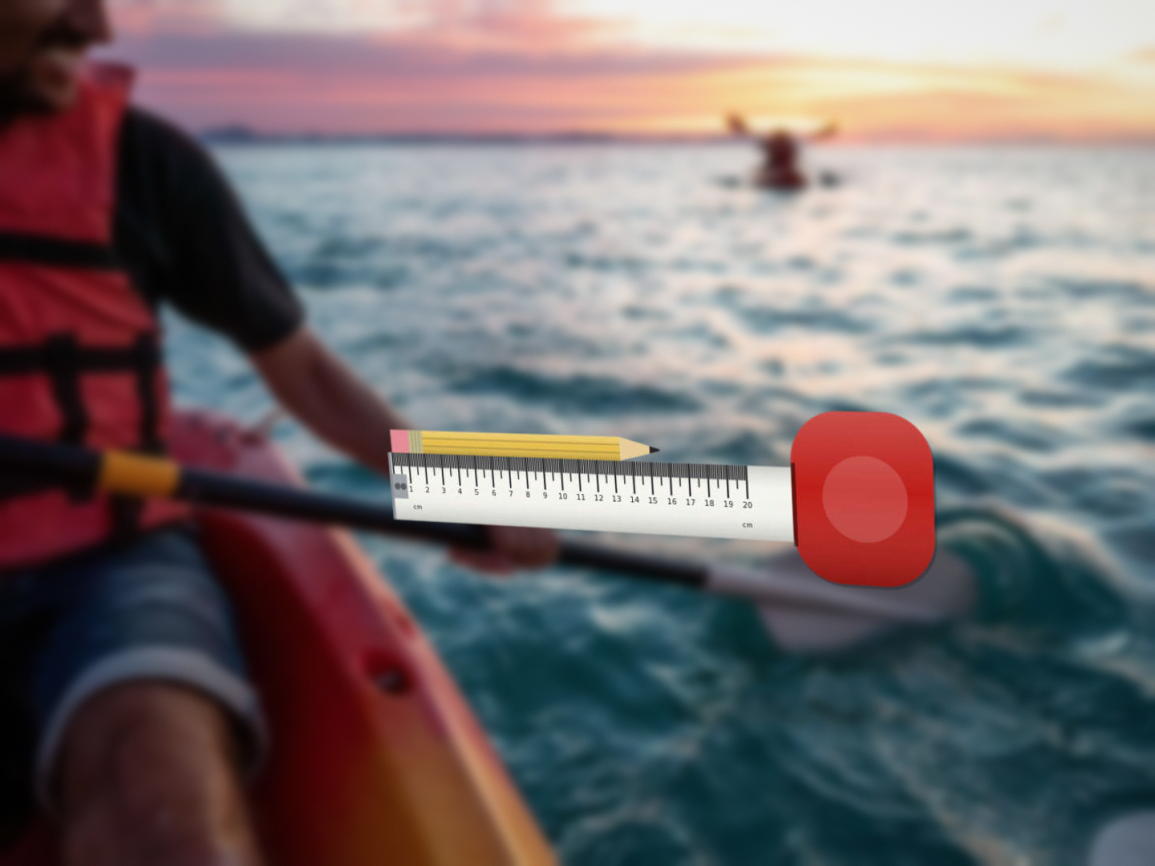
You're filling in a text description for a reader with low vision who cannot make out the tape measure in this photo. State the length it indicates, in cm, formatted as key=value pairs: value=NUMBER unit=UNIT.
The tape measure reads value=15.5 unit=cm
